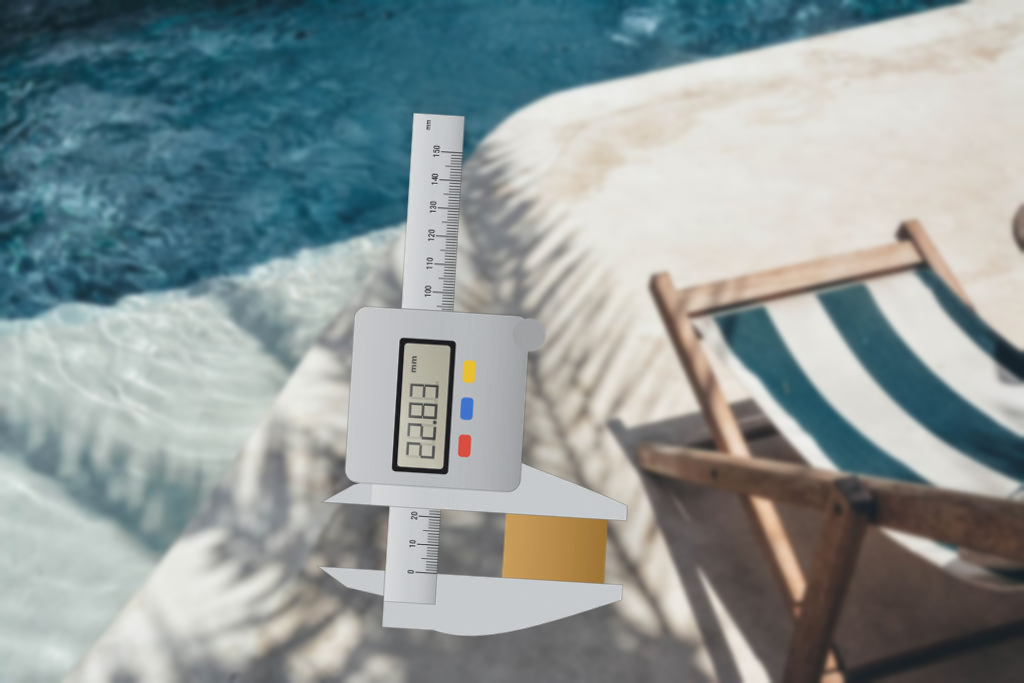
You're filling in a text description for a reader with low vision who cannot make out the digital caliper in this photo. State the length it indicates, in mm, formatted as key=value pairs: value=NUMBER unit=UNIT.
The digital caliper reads value=22.83 unit=mm
